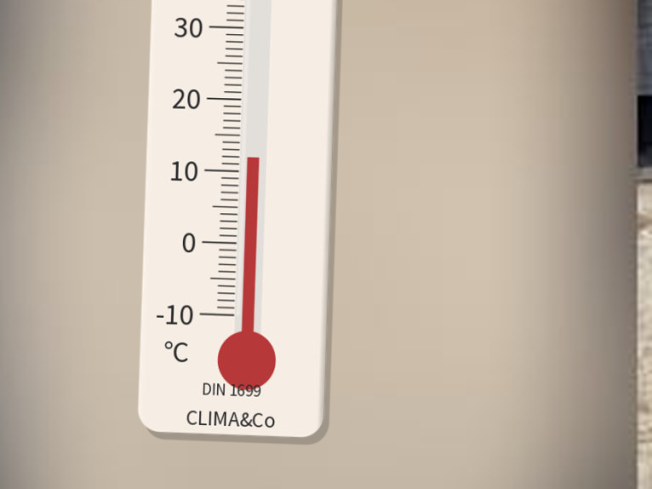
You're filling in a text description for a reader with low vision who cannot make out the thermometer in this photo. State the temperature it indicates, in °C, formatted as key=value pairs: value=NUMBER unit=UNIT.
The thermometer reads value=12 unit=°C
